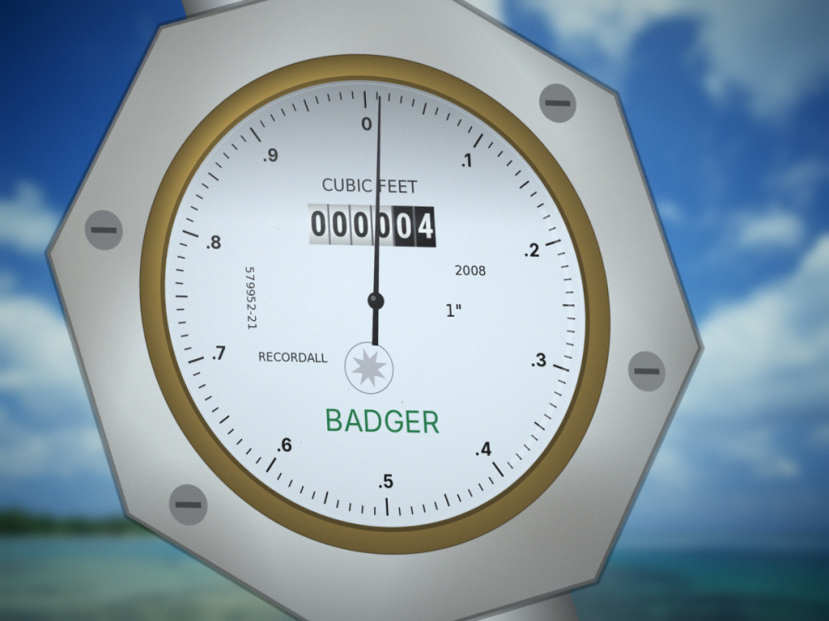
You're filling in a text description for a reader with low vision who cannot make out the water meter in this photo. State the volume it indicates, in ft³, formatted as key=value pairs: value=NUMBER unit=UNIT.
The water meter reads value=4.01 unit=ft³
